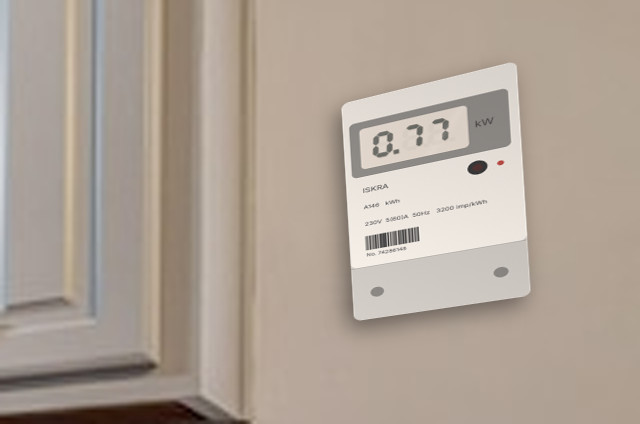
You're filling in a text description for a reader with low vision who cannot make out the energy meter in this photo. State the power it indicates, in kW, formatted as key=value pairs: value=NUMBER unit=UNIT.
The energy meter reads value=0.77 unit=kW
